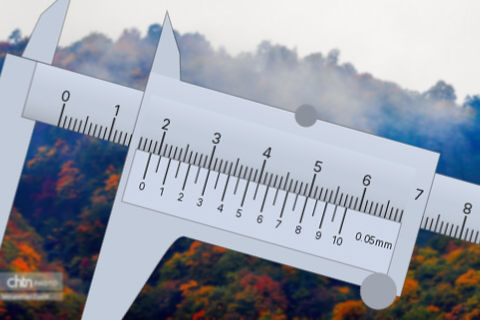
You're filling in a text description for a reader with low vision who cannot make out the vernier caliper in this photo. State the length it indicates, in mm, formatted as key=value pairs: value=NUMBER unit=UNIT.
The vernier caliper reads value=18.5 unit=mm
